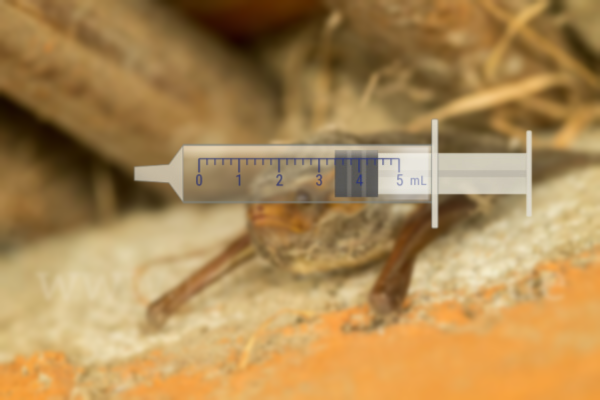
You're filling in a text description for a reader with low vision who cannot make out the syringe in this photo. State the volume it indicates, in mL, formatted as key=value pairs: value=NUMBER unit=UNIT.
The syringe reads value=3.4 unit=mL
